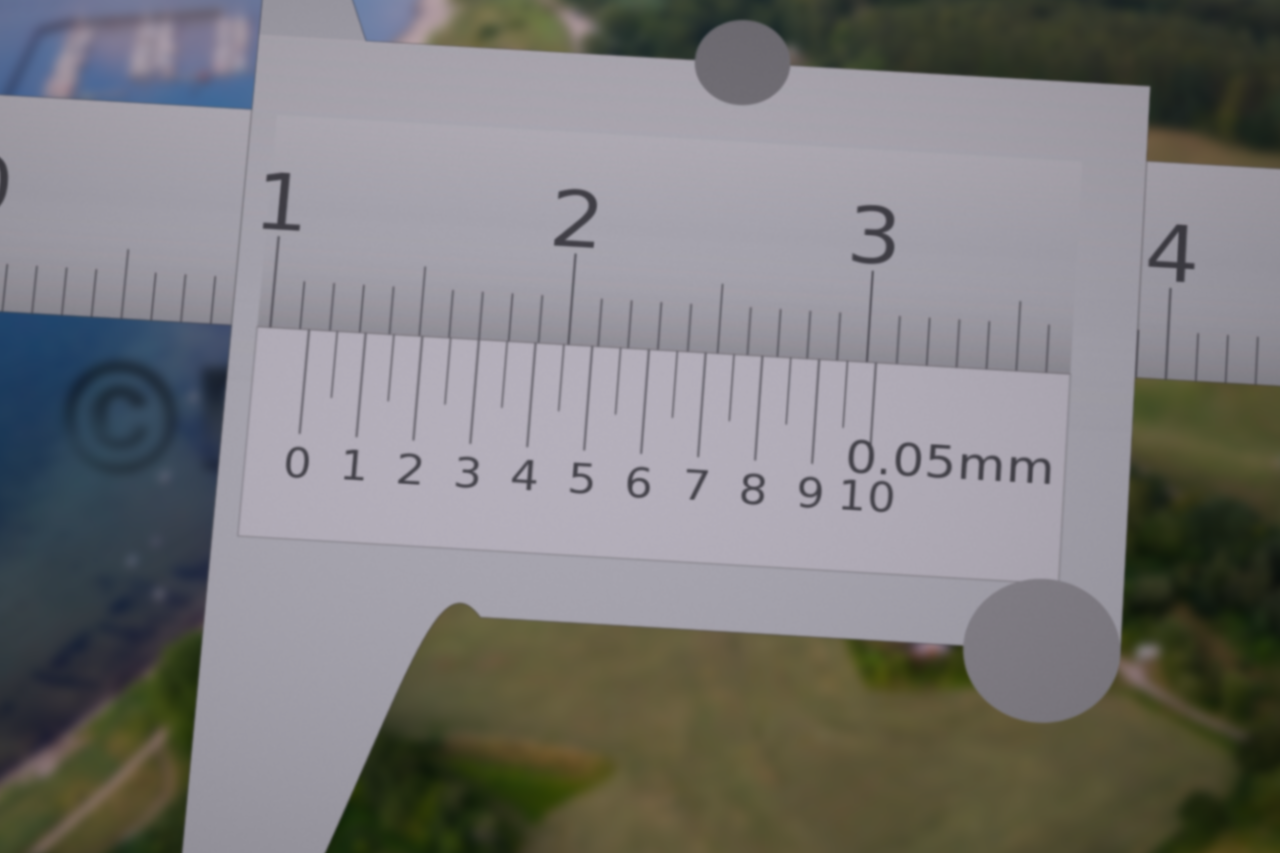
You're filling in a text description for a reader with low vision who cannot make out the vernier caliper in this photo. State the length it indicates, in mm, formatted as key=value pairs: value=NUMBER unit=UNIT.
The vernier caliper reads value=11.3 unit=mm
